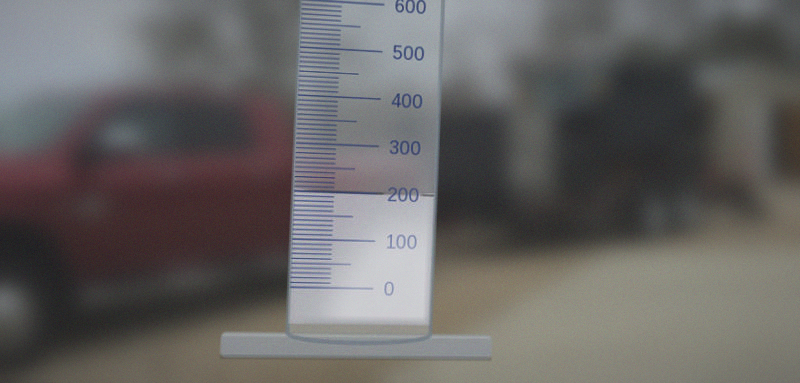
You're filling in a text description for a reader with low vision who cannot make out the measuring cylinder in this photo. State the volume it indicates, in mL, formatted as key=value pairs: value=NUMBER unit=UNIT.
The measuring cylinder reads value=200 unit=mL
